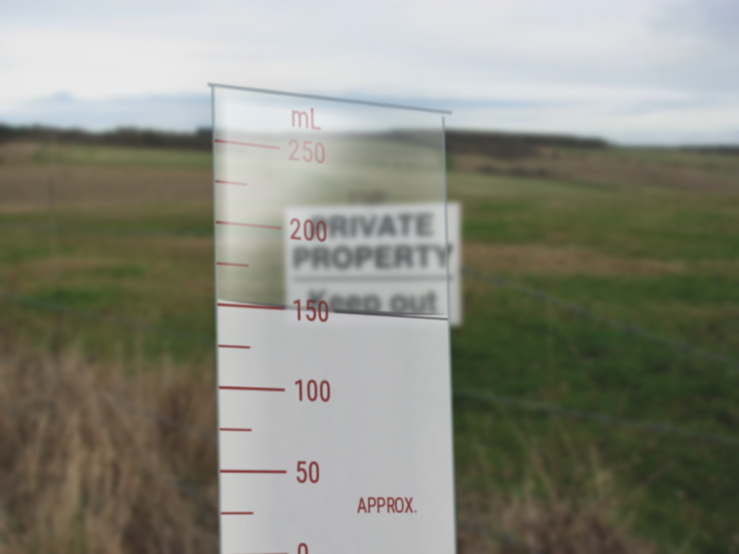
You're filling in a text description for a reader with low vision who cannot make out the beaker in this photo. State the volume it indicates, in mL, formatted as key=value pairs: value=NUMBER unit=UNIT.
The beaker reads value=150 unit=mL
